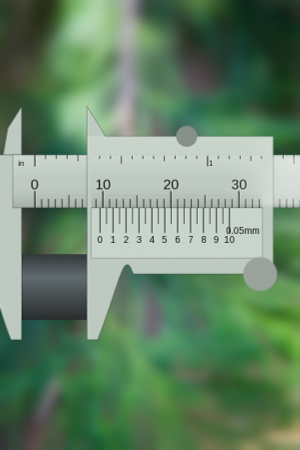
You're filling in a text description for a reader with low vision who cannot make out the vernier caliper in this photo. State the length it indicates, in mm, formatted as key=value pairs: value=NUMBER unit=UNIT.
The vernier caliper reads value=9.6 unit=mm
